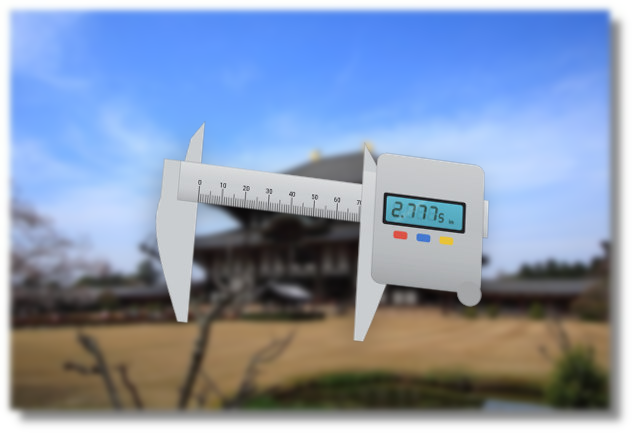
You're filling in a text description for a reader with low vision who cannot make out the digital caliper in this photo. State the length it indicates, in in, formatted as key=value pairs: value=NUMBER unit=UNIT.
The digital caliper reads value=2.7775 unit=in
